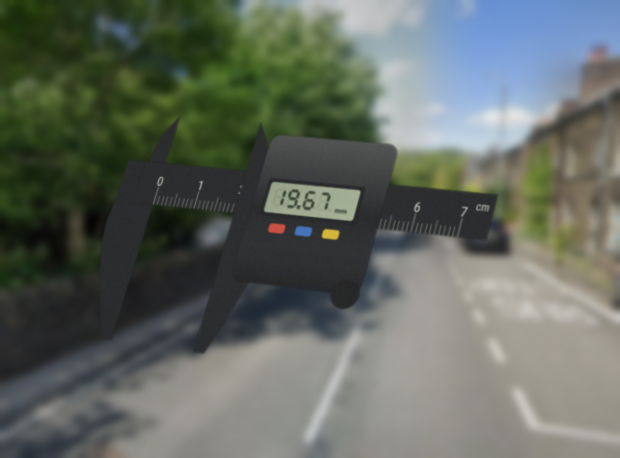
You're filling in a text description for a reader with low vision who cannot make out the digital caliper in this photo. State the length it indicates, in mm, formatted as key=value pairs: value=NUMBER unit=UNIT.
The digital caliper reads value=19.67 unit=mm
